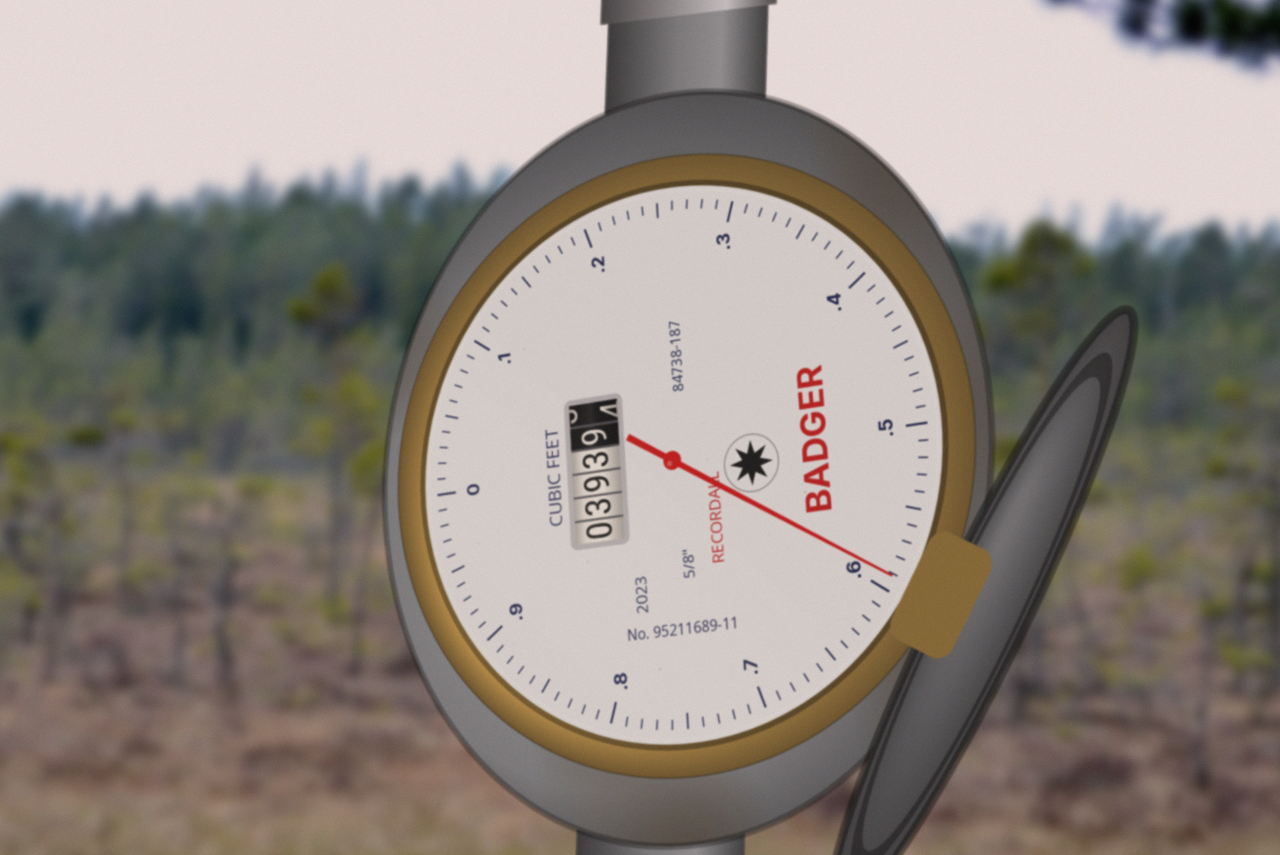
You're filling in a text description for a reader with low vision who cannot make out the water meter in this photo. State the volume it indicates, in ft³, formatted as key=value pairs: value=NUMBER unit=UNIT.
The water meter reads value=39393.59 unit=ft³
